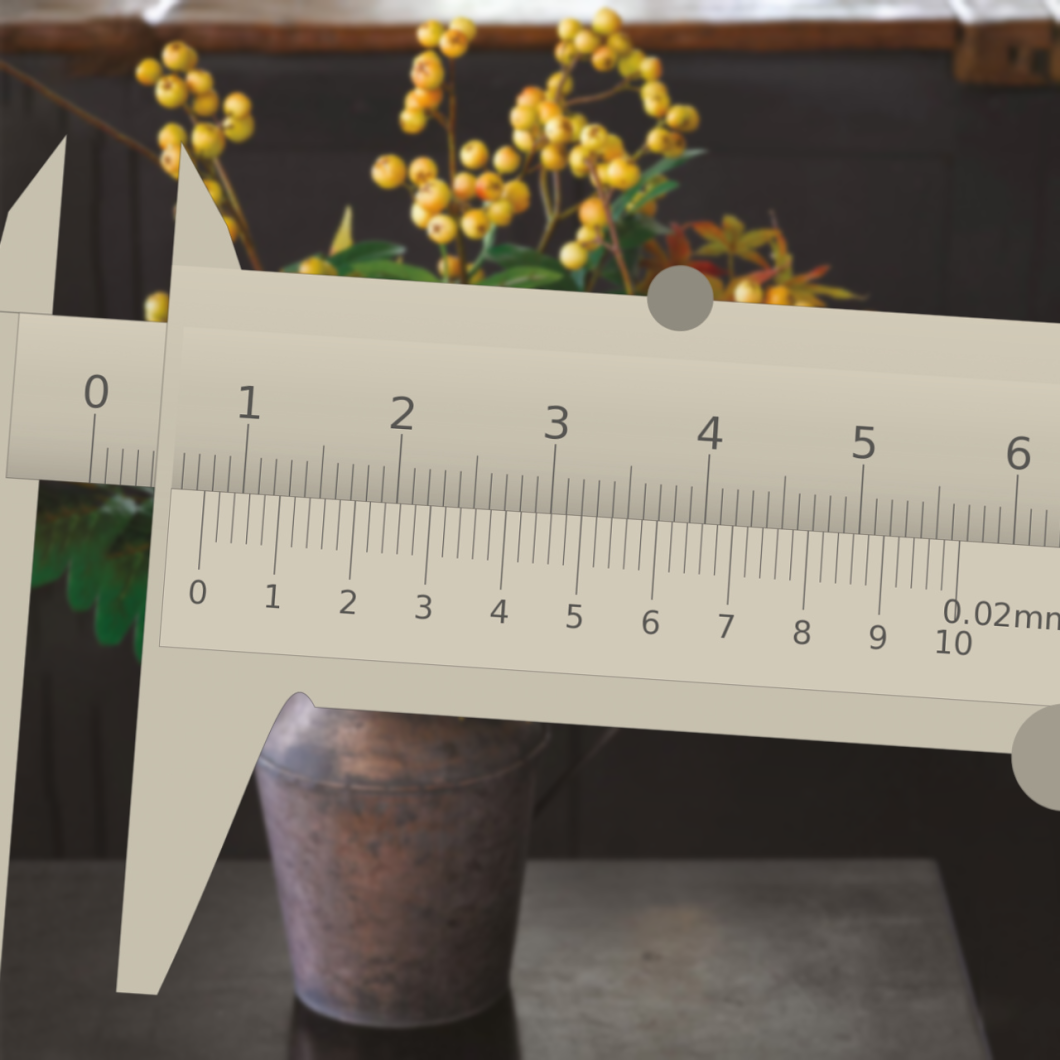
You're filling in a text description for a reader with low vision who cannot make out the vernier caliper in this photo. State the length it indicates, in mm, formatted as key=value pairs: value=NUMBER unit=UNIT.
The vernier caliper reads value=7.5 unit=mm
